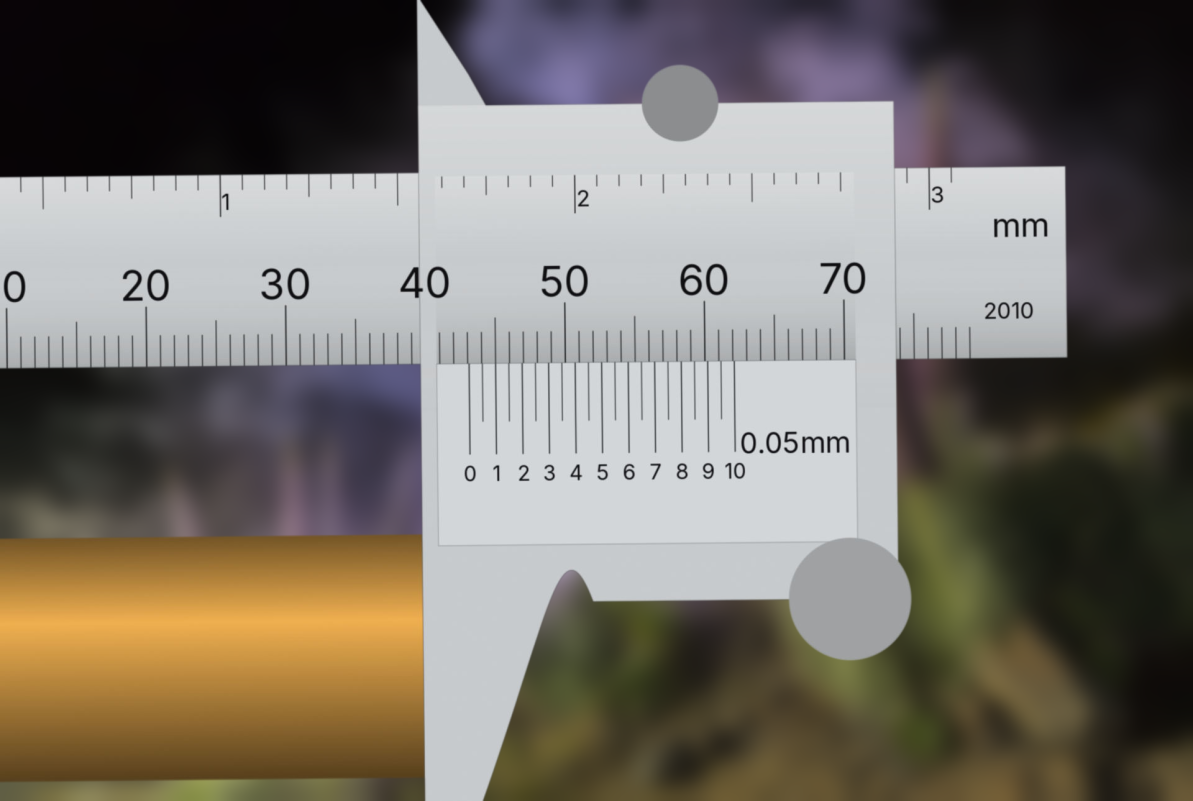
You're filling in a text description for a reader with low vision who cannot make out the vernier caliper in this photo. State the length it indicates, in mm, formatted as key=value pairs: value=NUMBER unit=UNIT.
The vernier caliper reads value=43.1 unit=mm
